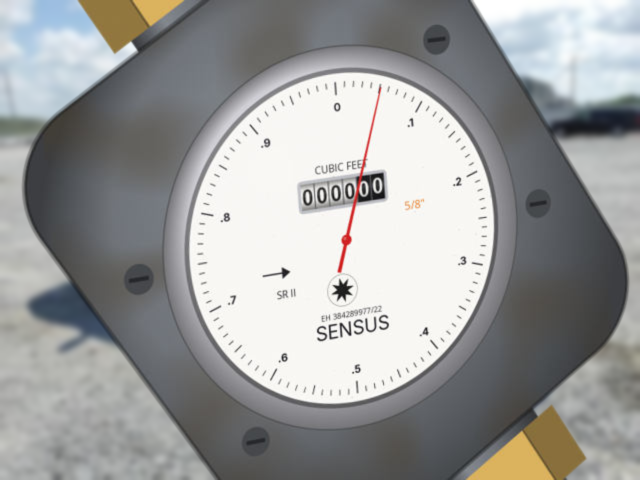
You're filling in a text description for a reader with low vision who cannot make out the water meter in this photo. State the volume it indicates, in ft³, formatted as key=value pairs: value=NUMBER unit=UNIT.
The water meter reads value=0.05 unit=ft³
